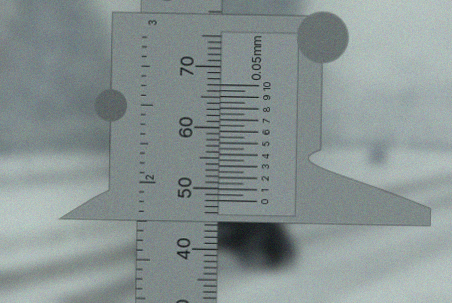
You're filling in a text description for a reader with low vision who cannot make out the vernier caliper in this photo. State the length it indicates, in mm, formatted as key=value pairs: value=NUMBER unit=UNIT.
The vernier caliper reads value=48.0 unit=mm
